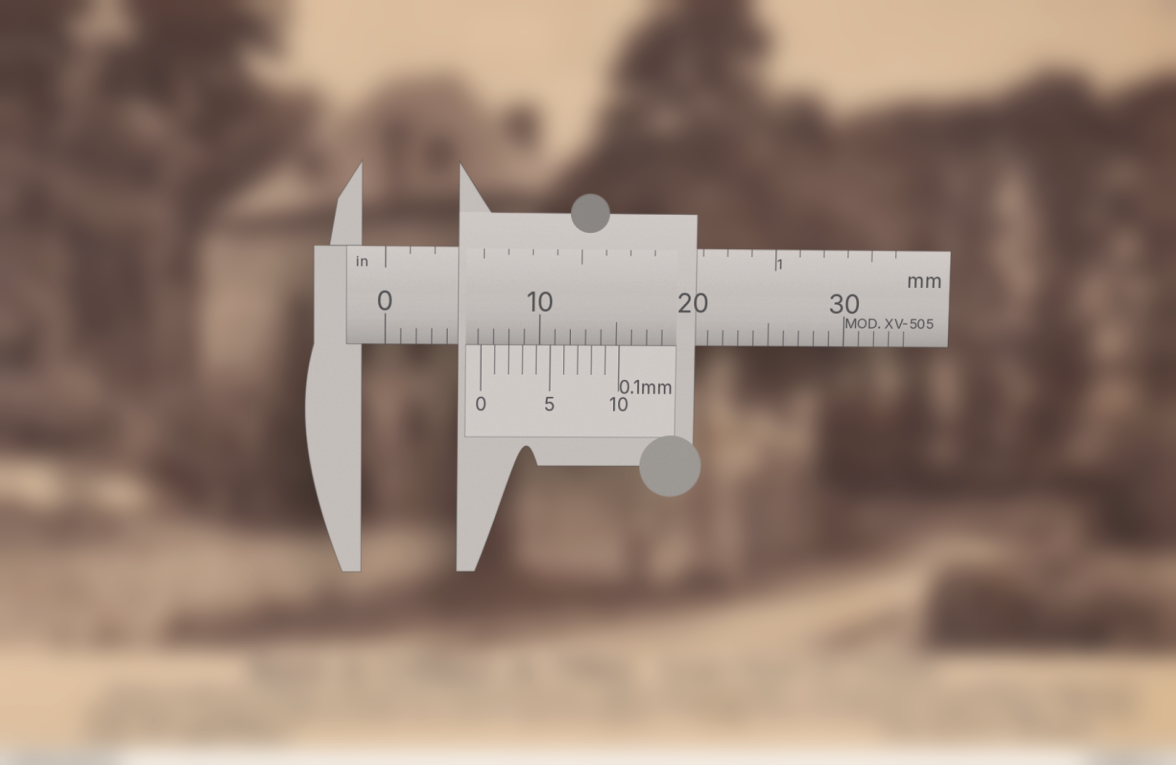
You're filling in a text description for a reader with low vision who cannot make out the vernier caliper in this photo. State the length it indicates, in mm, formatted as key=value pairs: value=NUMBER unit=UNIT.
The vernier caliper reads value=6.2 unit=mm
